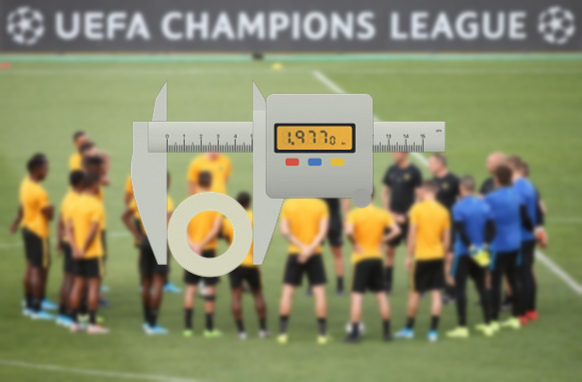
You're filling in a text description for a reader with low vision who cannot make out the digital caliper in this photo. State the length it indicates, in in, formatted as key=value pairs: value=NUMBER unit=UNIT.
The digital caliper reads value=1.9770 unit=in
